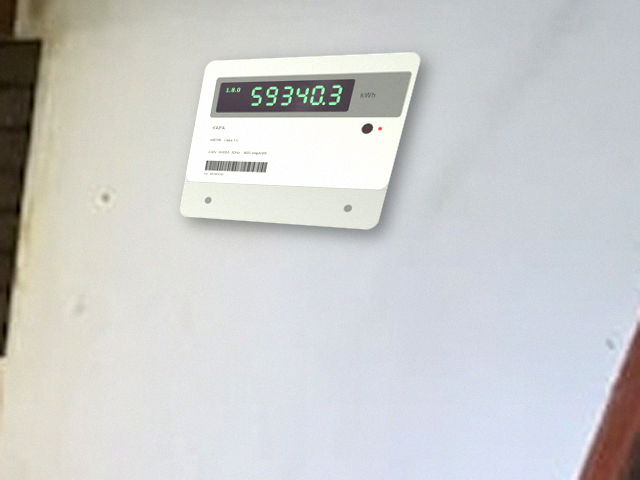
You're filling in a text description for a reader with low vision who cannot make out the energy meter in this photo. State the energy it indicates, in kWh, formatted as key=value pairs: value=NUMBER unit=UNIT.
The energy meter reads value=59340.3 unit=kWh
